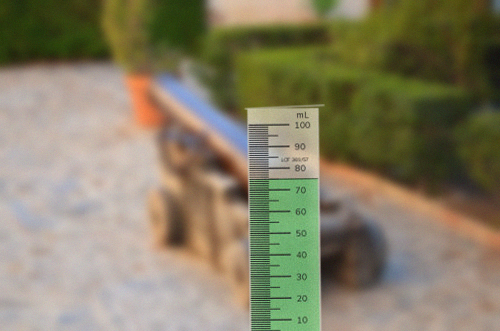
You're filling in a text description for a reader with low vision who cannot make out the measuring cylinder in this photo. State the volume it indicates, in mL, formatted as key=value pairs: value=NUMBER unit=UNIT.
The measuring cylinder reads value=75 unit=mL
